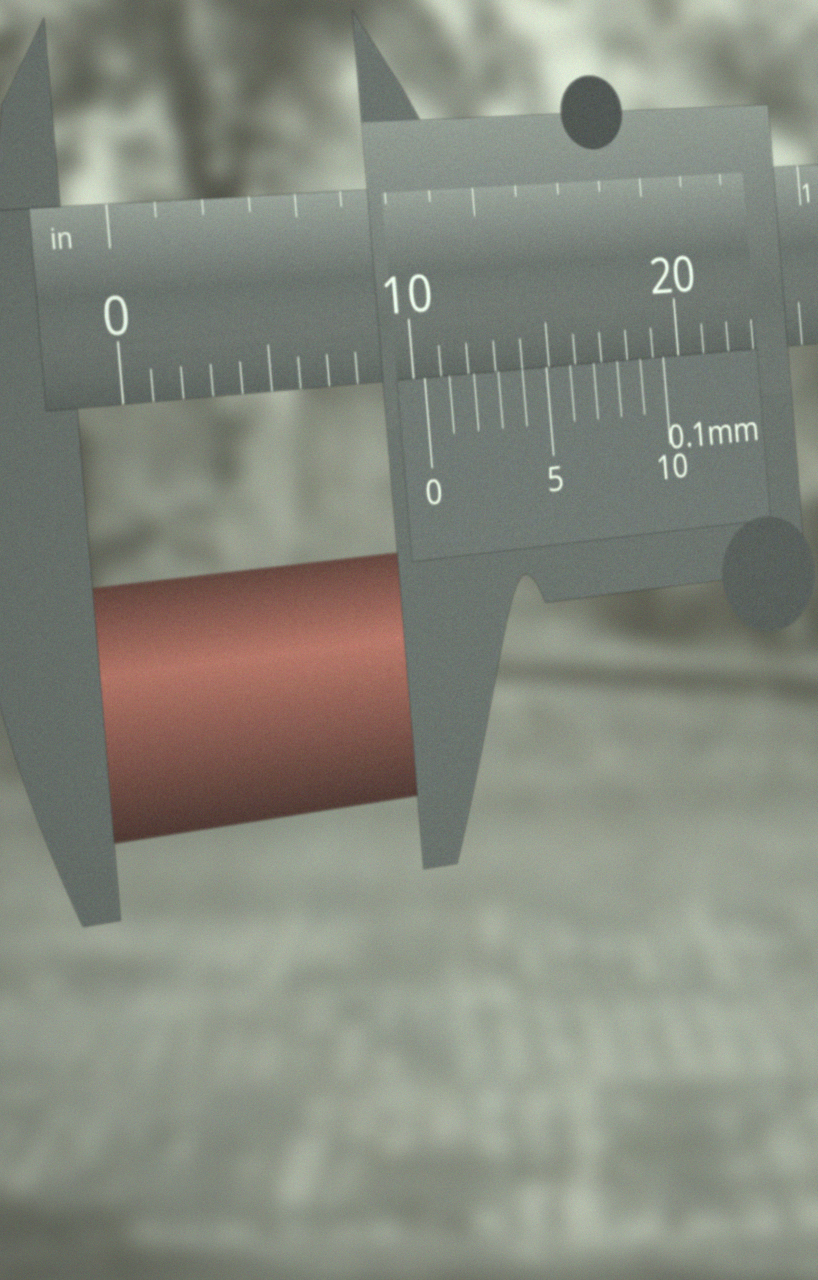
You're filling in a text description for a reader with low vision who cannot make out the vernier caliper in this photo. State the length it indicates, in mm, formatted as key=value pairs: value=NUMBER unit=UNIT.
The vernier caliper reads value=10.4 unit=mm
